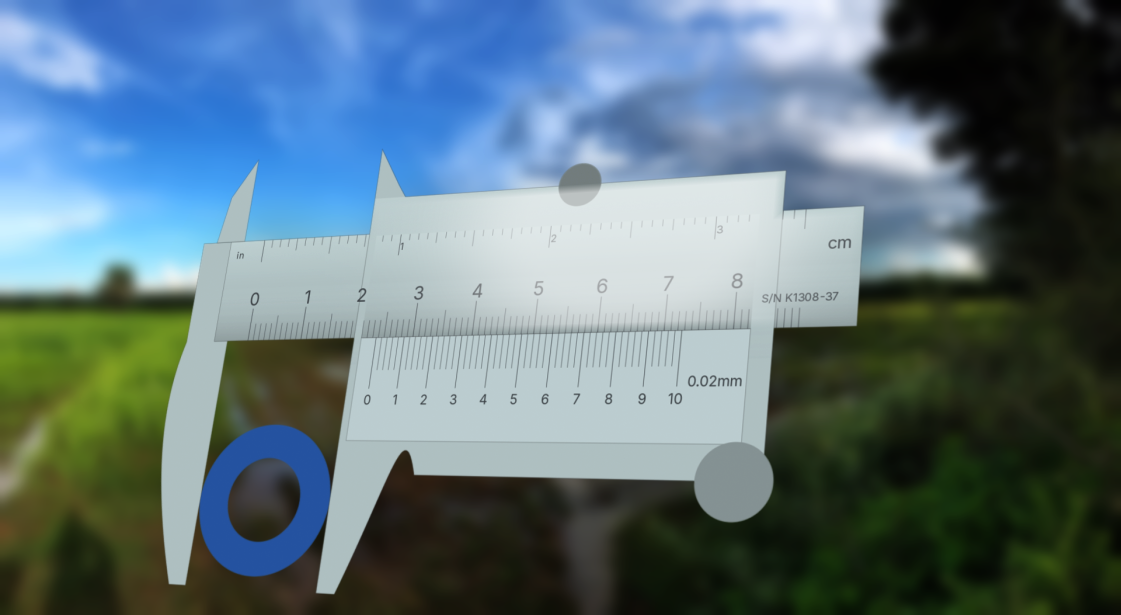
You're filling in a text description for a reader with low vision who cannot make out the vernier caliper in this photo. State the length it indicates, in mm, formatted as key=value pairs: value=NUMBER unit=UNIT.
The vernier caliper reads value=23.6 unit=mm
